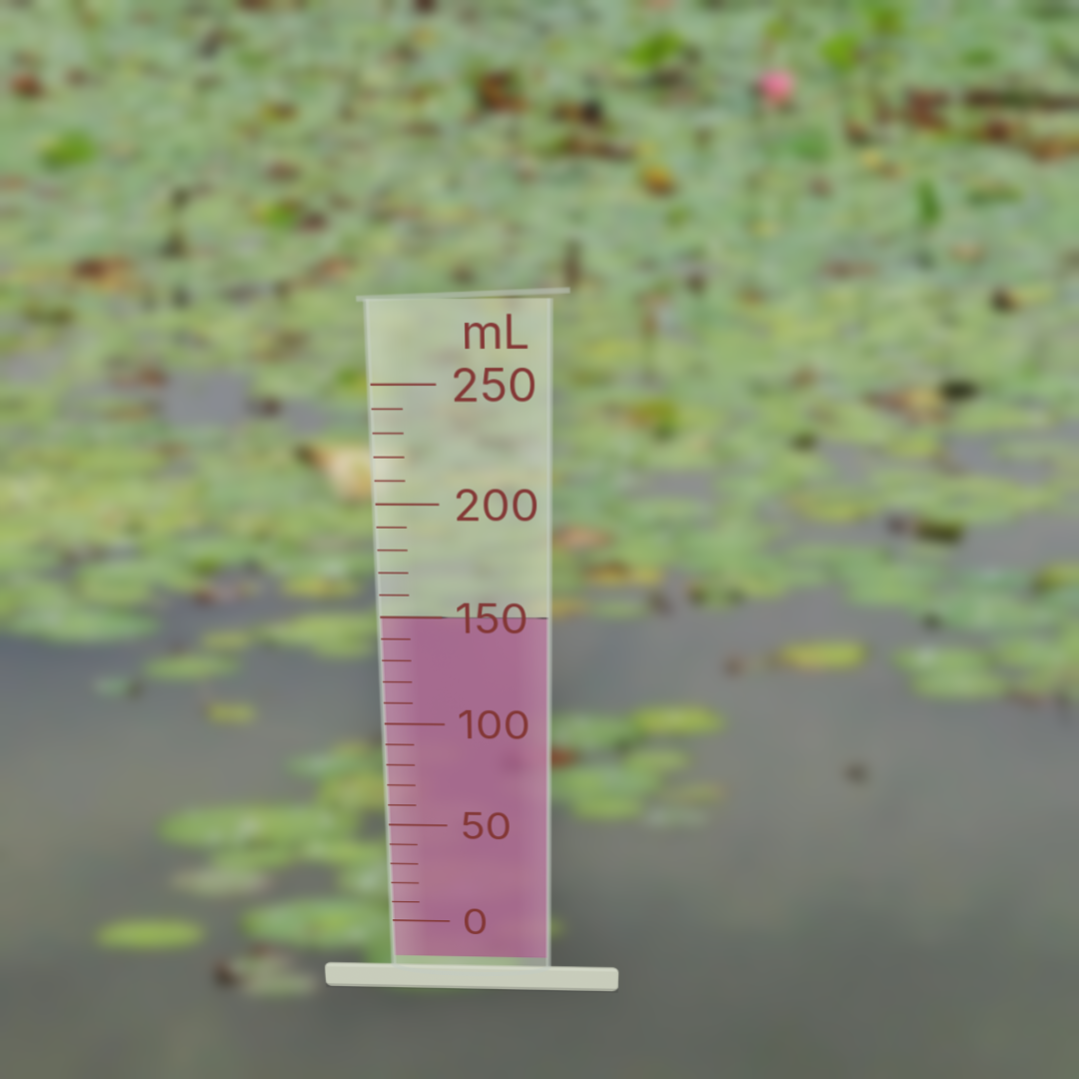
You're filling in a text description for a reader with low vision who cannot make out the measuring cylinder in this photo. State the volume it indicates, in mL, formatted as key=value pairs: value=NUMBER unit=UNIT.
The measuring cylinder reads value=150 unit=mL
